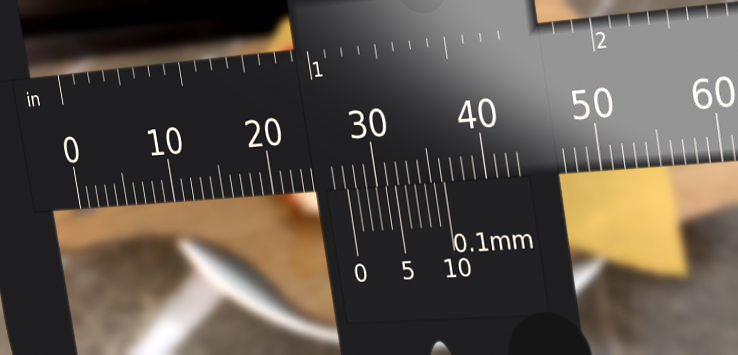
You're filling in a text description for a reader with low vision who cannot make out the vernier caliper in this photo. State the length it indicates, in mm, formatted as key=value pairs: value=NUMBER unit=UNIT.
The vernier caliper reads value=27.2 unit=mm
